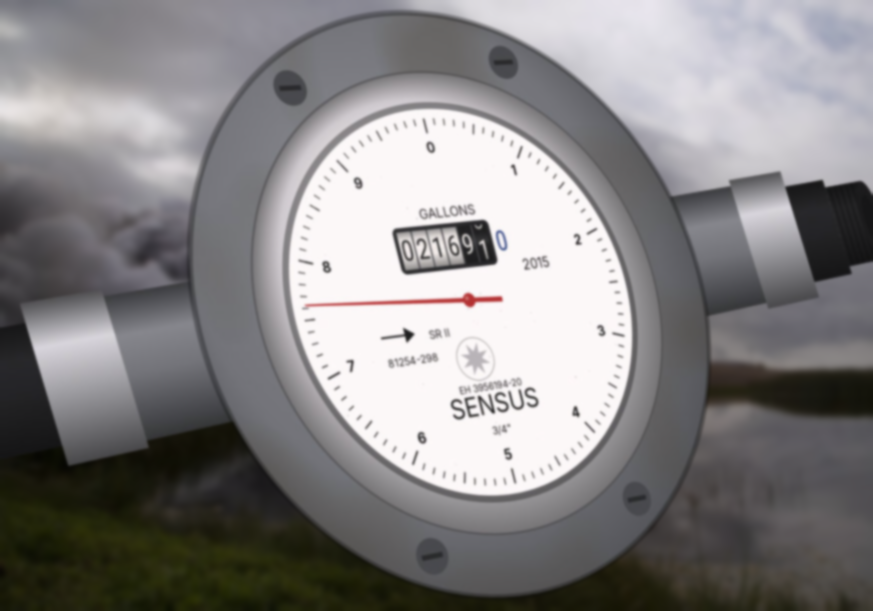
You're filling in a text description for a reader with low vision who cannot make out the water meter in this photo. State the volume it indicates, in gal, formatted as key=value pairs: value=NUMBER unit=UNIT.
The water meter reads value=216907.6 unit=gal
